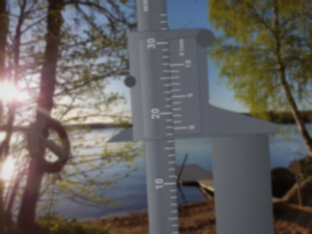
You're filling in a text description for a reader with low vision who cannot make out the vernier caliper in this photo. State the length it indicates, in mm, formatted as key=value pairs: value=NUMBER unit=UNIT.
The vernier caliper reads value=17.8 unit=mm
